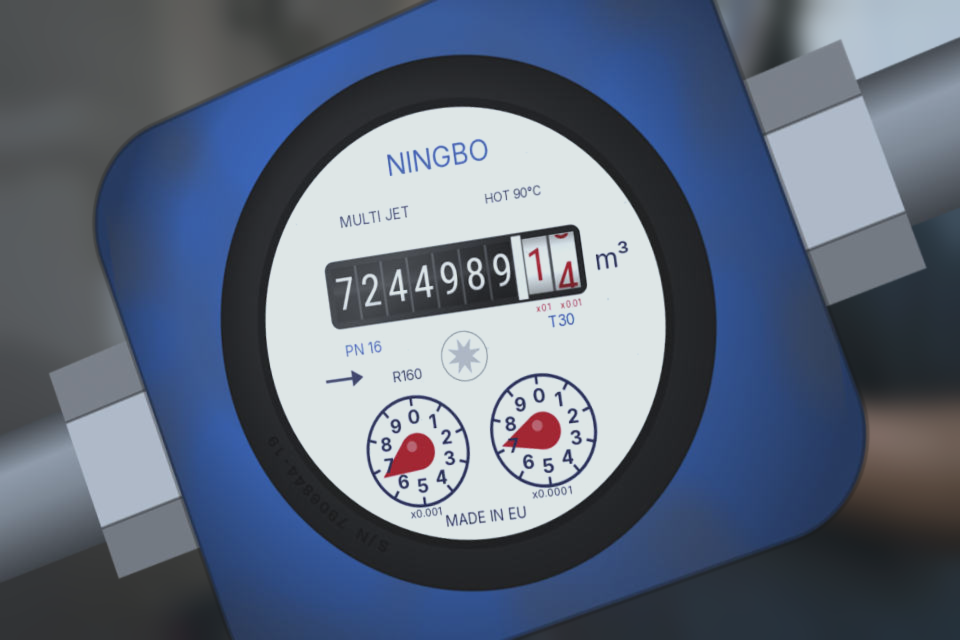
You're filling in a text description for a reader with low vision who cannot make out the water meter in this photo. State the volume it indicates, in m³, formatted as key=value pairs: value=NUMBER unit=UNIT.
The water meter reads value=7244989.1367 unit=m³
